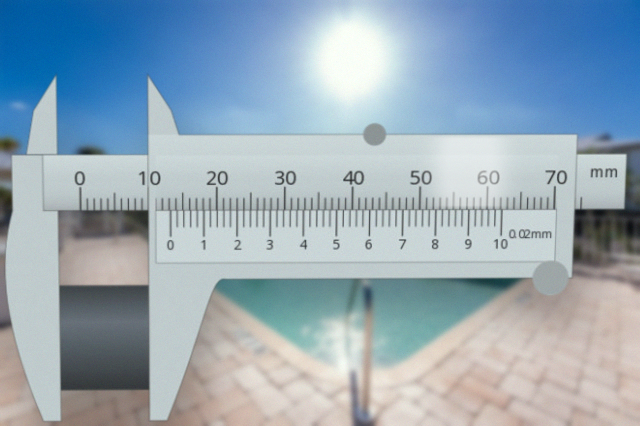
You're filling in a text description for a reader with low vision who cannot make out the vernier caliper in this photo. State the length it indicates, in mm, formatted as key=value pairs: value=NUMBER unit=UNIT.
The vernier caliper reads value=13.2 unit=mm
